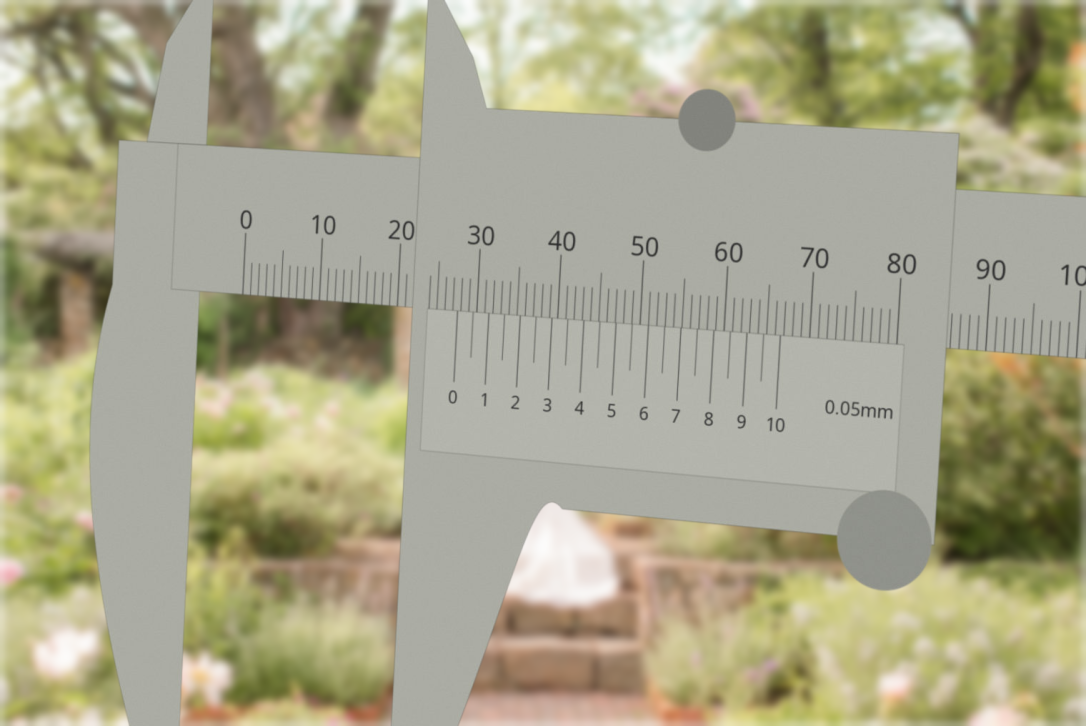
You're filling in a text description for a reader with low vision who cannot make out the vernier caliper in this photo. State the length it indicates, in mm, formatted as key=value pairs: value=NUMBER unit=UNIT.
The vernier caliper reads value=27.6 unit=mm
